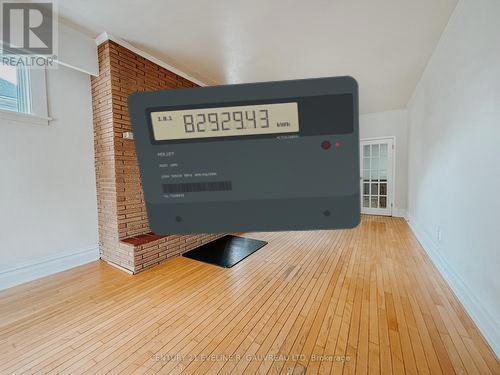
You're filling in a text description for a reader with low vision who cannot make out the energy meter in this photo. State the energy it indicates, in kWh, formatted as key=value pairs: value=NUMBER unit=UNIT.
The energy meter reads value=82929.43 unit=kWh
